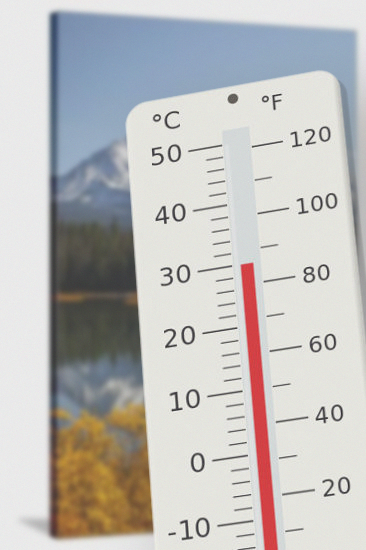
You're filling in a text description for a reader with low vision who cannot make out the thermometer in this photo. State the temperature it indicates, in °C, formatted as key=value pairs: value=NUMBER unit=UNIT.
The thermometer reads value=30 unit=°C
